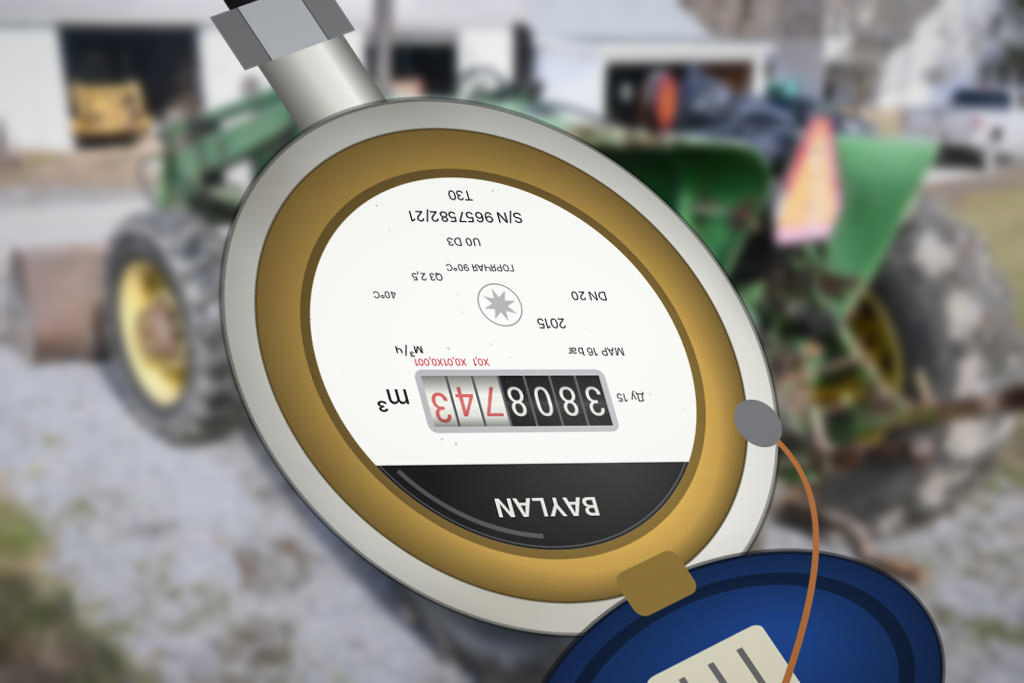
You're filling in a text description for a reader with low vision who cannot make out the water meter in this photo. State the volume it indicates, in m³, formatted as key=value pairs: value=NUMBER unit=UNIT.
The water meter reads value=3808.743 unit=m³
